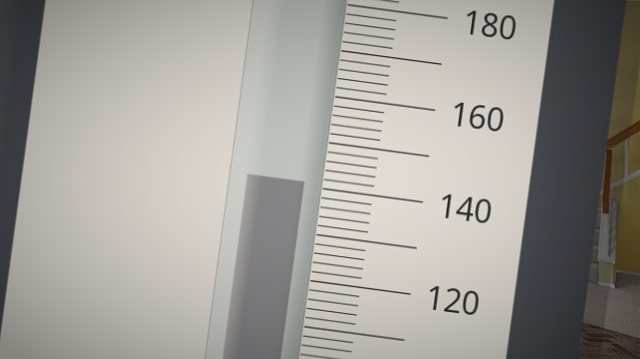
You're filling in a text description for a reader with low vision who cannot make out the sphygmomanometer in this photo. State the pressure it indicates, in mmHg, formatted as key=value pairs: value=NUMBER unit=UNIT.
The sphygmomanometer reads value=141 unit=mmHg
